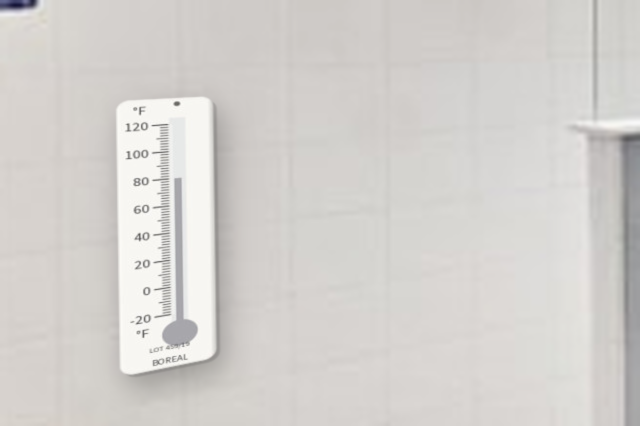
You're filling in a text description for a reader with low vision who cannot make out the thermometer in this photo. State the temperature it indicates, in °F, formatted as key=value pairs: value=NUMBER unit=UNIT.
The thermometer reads value=80 unit=°F
